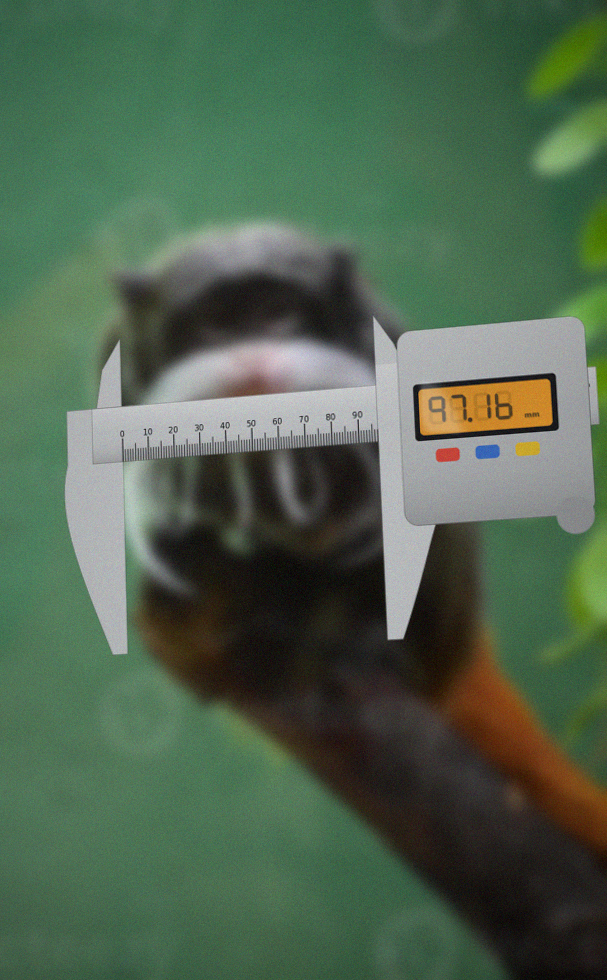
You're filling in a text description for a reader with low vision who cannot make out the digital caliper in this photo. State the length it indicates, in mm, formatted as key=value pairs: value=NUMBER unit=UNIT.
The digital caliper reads value=97.16 unit=mm
